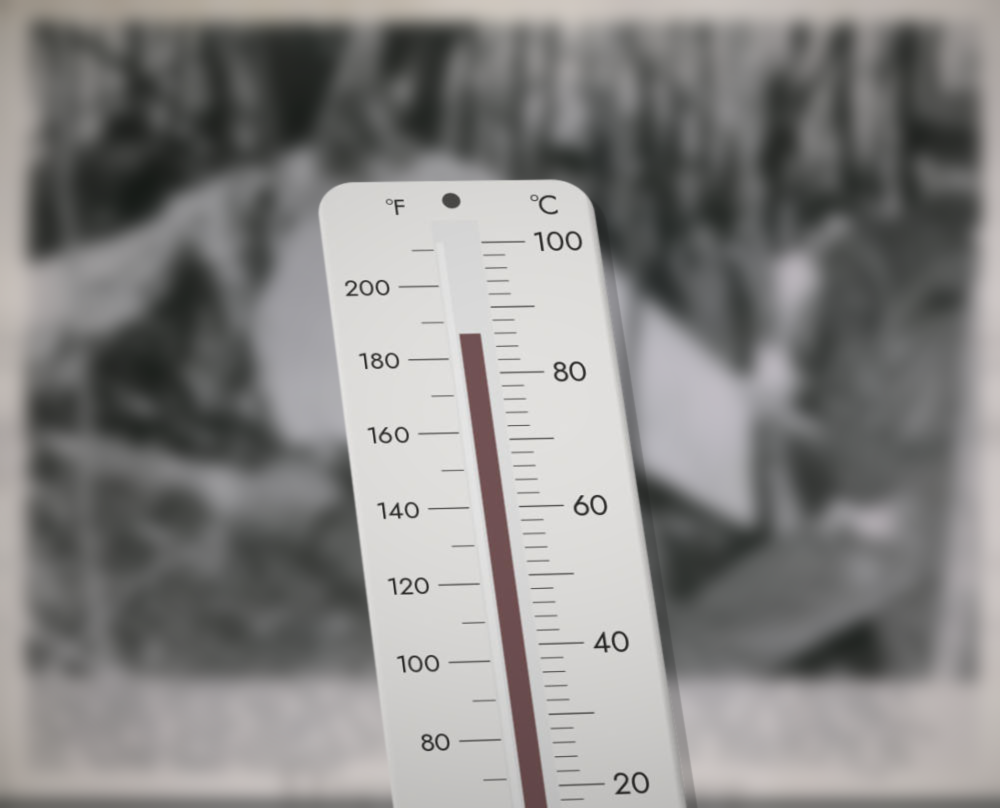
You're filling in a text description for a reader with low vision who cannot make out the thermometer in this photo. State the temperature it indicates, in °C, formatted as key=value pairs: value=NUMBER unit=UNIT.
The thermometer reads value=86 unit=°C
